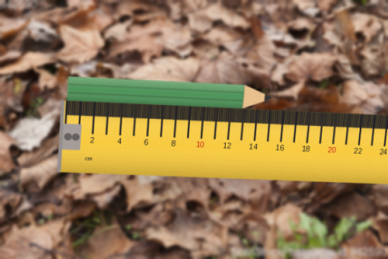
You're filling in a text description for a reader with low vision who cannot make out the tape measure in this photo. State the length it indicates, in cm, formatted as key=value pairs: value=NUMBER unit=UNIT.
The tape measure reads value=15 unit=cm
